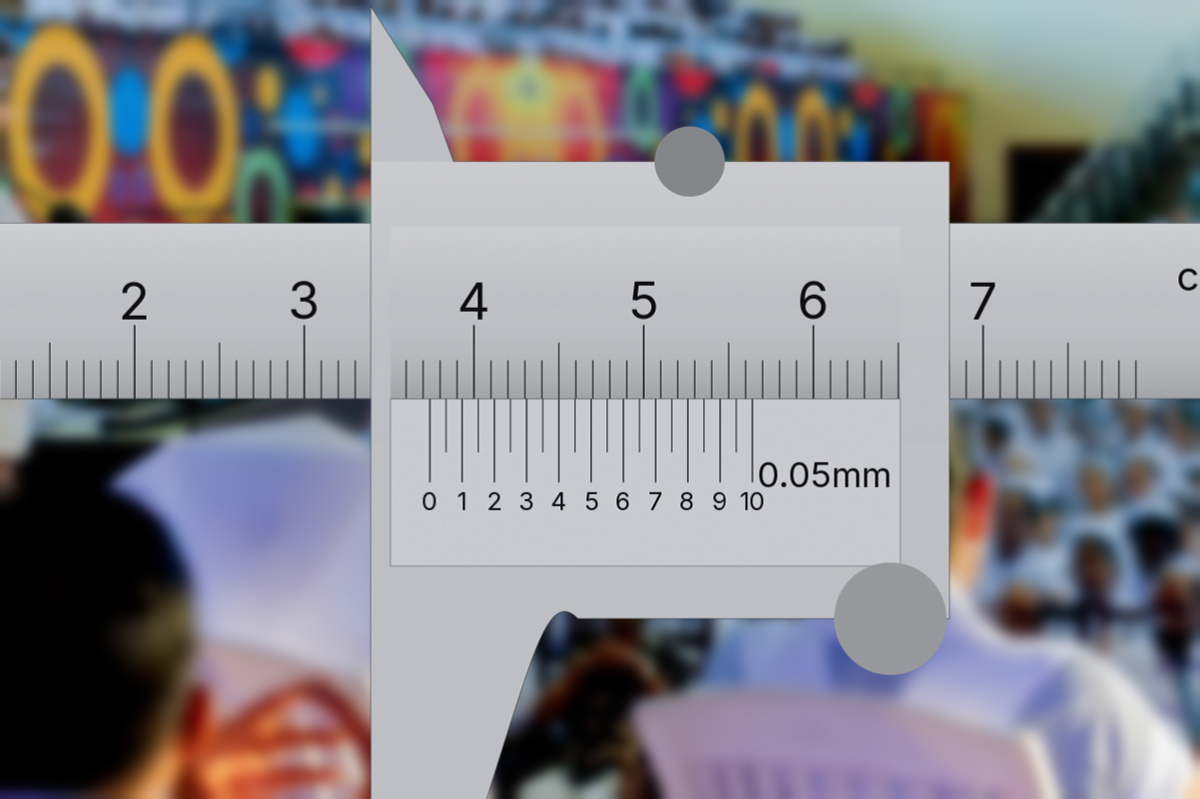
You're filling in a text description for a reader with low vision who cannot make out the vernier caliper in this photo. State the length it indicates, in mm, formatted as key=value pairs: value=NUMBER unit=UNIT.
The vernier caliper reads value=37.4 unit=mm
